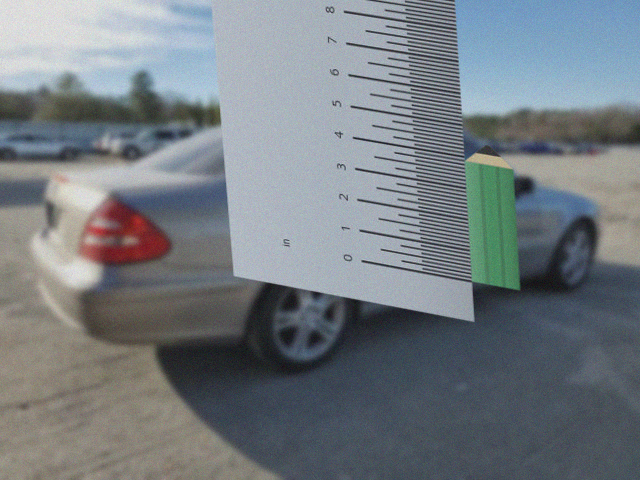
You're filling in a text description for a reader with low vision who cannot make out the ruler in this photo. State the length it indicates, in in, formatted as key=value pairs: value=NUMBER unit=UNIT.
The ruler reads value=4.5 unit=in
